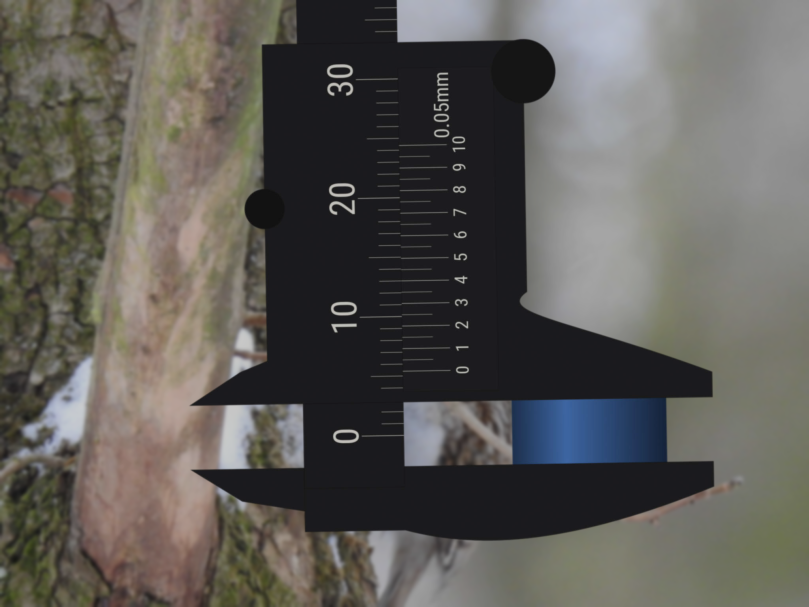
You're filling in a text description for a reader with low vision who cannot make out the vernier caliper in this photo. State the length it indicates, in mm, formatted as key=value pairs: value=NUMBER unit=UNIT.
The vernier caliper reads value=5.4 unit=mm
